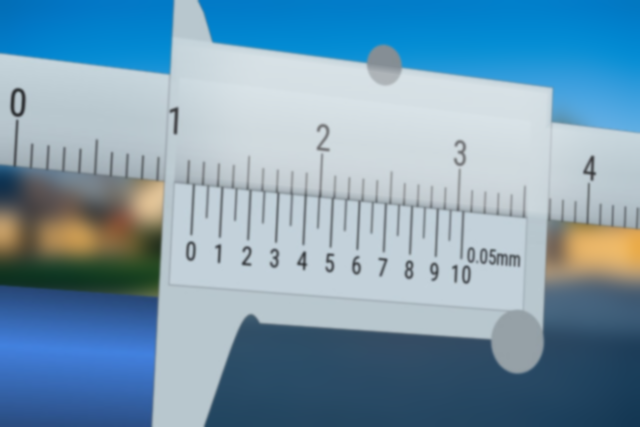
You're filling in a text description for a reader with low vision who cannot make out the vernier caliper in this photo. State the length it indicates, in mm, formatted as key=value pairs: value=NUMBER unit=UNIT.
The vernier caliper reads value=11.4 unit=mm
